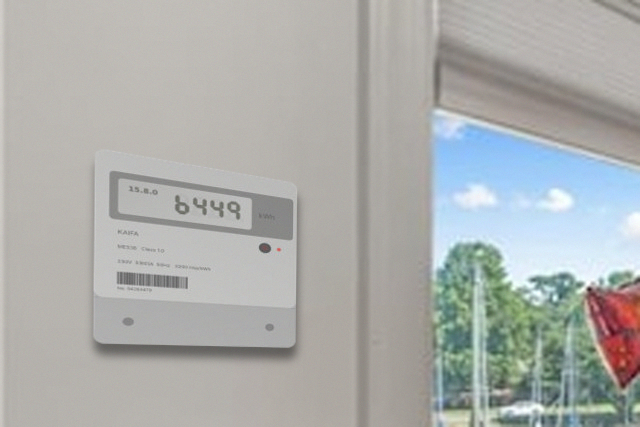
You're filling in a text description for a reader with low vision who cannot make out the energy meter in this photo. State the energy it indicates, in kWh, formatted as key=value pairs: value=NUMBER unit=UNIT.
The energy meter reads value=6449 unit=kWh
